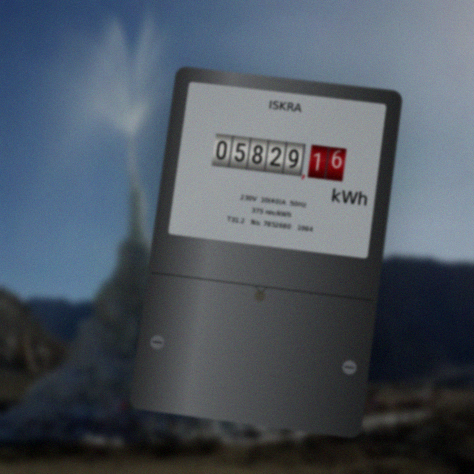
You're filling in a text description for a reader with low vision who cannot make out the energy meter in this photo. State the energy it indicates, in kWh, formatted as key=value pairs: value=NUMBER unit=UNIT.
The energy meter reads value=5829.16 unit=kWh
